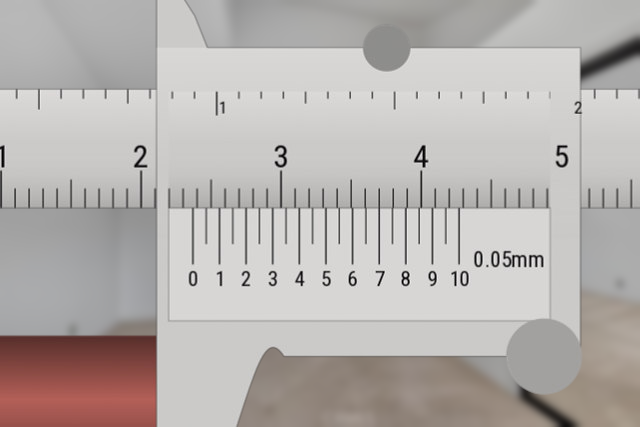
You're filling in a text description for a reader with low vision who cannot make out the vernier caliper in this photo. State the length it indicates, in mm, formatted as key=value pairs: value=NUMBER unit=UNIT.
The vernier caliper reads value=23.7 unit=mm
